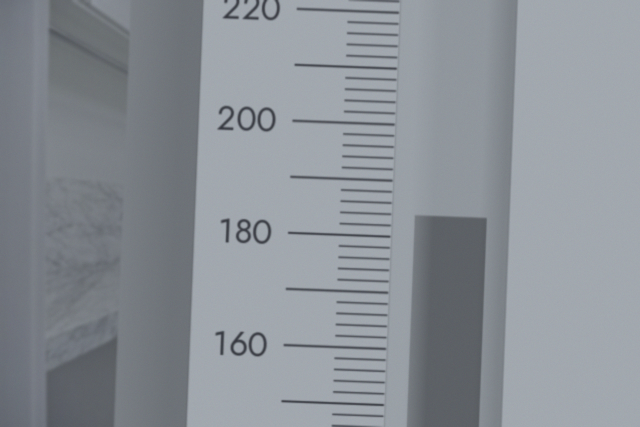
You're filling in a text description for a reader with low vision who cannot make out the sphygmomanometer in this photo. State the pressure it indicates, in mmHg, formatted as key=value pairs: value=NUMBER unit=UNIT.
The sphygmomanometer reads value=184 unit=mmHg
